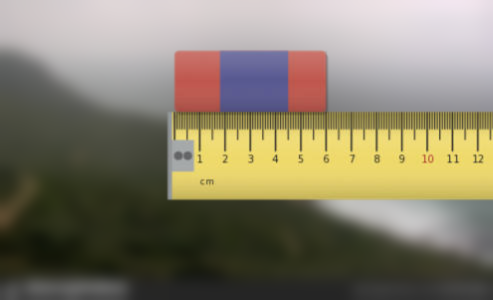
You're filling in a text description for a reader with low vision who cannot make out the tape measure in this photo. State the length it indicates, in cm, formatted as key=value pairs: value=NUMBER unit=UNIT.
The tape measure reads value=6 unit=cm
